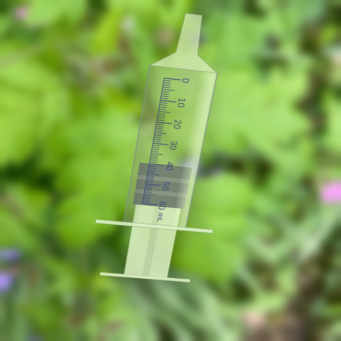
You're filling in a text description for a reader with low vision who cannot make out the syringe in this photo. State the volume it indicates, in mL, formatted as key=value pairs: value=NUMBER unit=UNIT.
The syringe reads value=40 unit=mL
